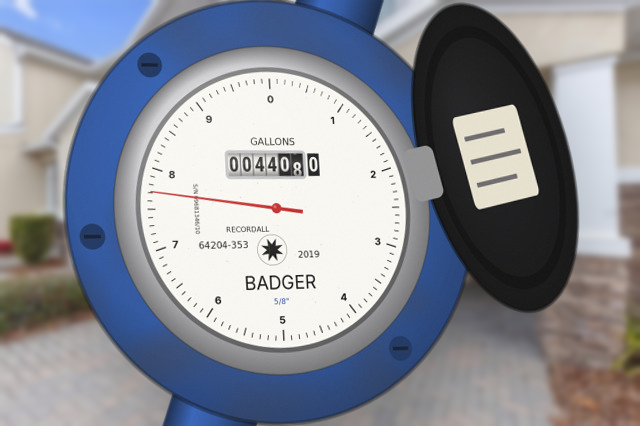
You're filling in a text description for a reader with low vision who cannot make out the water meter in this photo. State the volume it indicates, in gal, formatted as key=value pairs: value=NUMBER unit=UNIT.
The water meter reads value=44077.7 unit=gal
